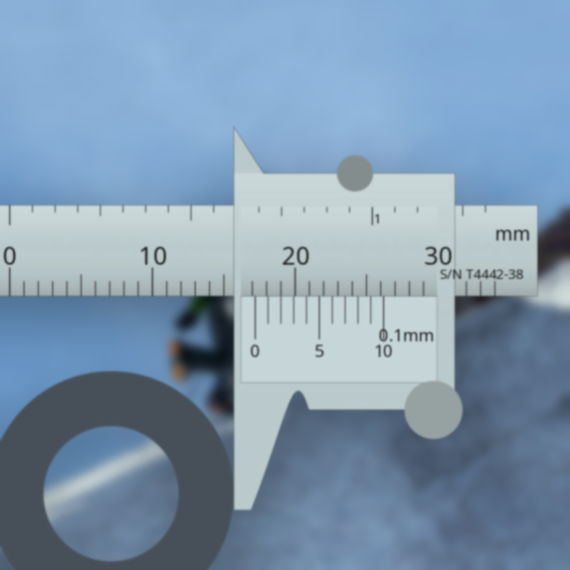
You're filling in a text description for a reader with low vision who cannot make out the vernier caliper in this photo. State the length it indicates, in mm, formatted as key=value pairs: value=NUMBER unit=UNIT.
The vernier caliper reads value=17.2 unit=mm
